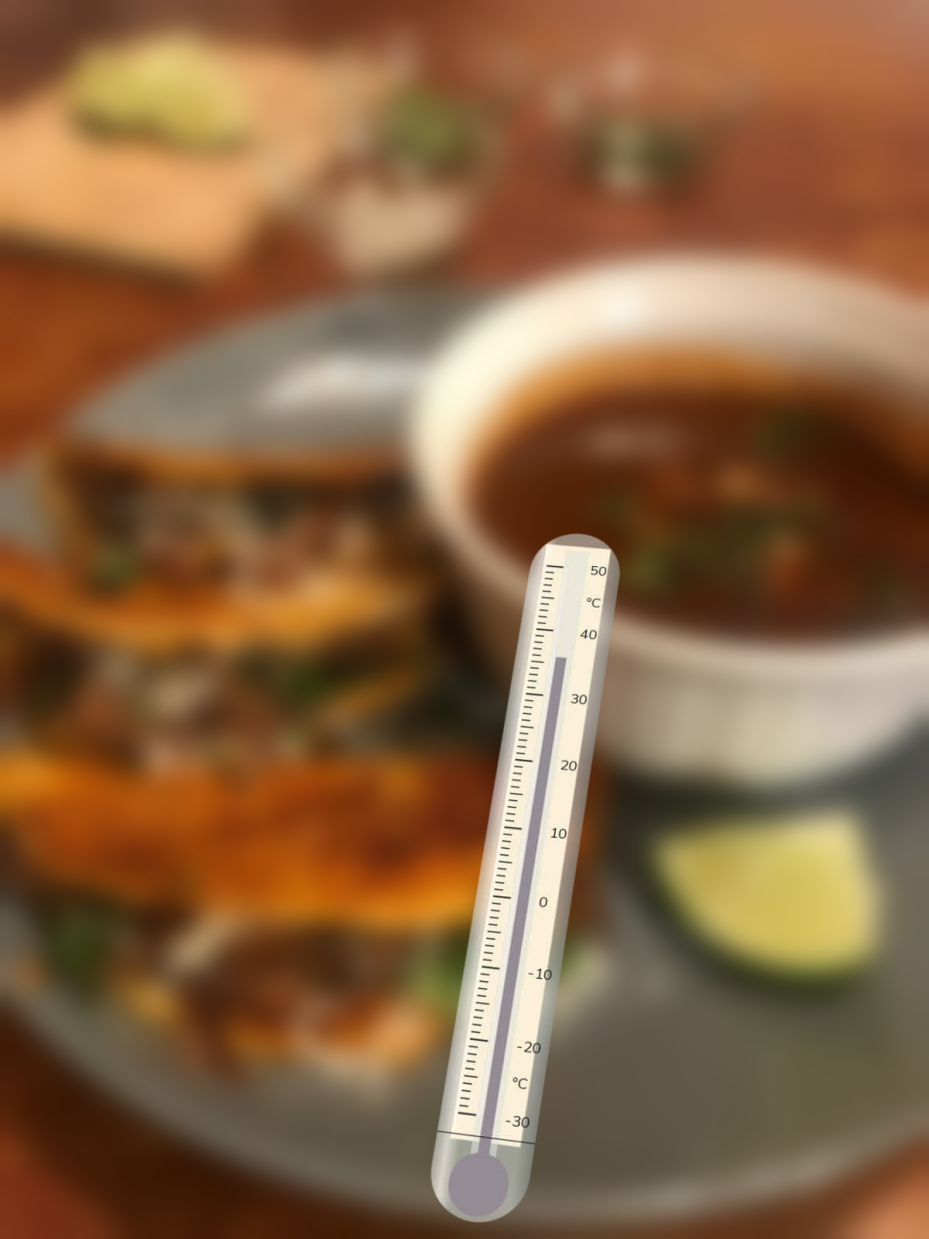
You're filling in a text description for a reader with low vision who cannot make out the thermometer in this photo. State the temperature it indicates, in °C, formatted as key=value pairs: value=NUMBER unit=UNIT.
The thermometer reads value=36 unit=°C
